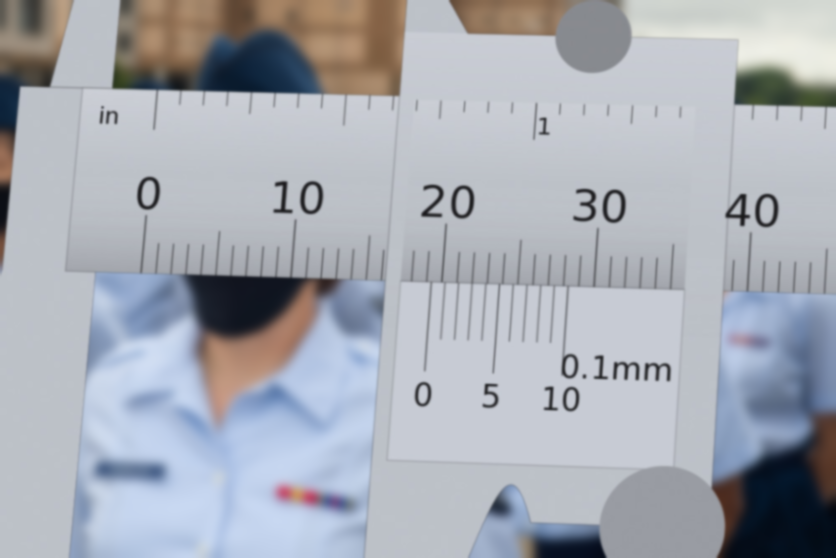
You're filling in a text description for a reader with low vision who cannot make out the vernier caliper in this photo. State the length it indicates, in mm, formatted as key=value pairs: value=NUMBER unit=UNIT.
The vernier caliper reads value=19.3 unit=mm
